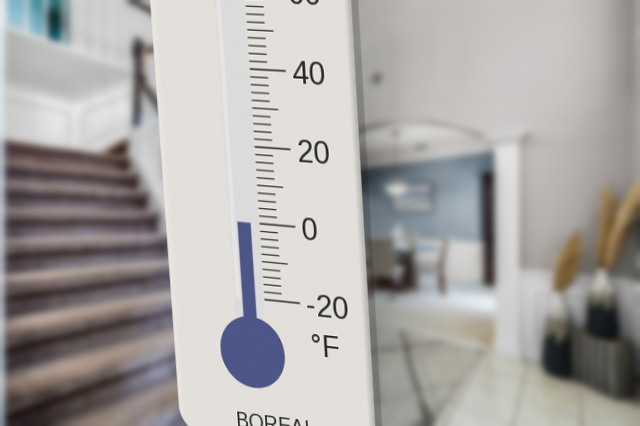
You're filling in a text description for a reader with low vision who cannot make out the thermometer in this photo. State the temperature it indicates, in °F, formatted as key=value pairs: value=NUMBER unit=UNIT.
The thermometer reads value=0 unit=°F
